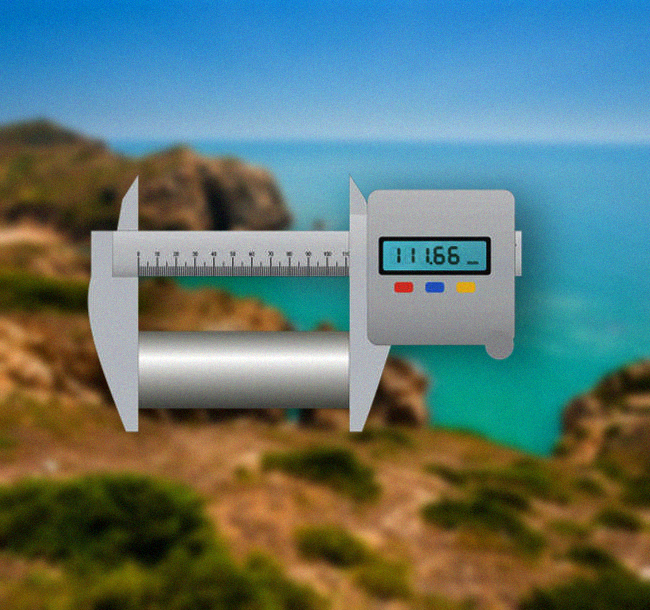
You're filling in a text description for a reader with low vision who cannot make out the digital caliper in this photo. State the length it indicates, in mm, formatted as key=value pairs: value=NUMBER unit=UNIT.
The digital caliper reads value=111.66 unit=mm
